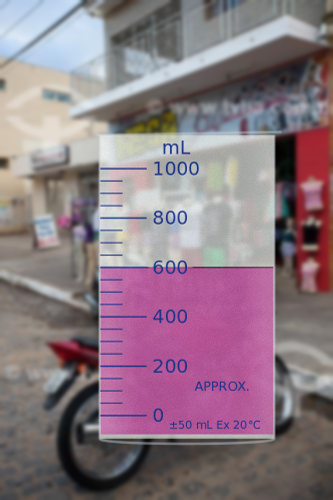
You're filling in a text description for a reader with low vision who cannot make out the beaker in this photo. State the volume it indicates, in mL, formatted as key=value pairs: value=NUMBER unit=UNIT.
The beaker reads value=600 unit=mL
